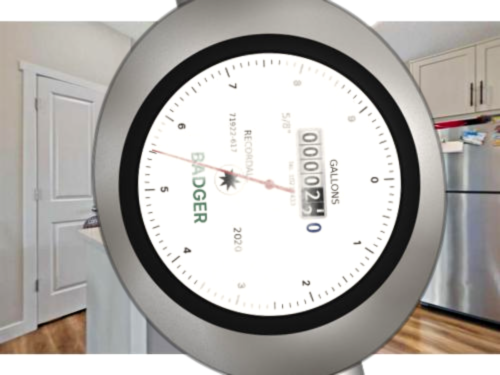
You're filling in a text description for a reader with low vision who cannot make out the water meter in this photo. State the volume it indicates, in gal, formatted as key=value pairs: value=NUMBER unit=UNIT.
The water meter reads value=215.5 unit=gal
